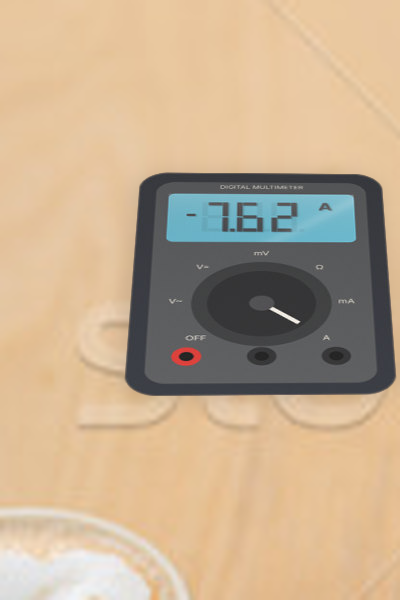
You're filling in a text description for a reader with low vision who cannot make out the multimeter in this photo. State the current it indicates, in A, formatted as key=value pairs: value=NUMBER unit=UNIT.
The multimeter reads value=-7.62 unit=A
